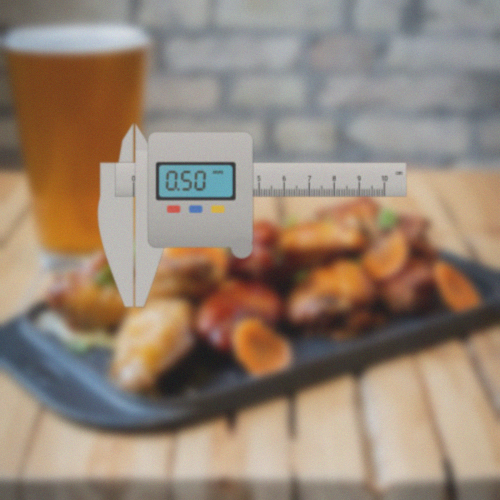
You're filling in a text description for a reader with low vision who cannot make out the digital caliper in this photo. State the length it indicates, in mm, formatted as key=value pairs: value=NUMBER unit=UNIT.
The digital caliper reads value=0.50 unit=mm
